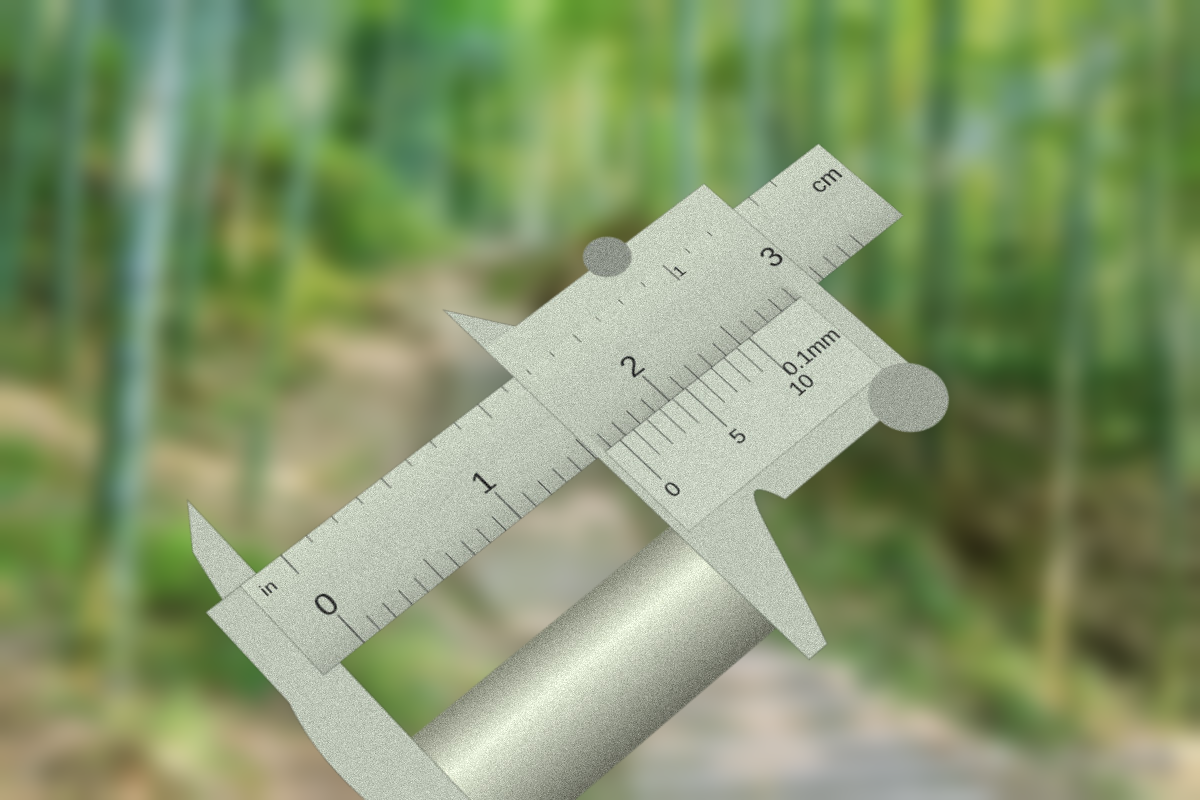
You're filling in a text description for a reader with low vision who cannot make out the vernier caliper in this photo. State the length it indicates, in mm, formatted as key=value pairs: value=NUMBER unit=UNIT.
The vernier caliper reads value=16.6 unit=mm
